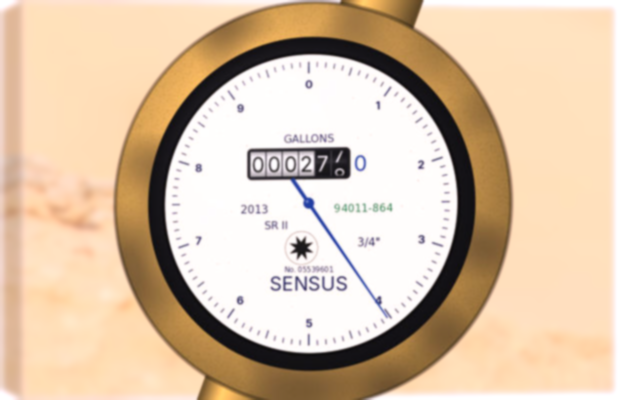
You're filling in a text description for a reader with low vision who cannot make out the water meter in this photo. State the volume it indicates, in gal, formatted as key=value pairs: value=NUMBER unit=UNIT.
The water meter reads value=2774.0 unit=gal
